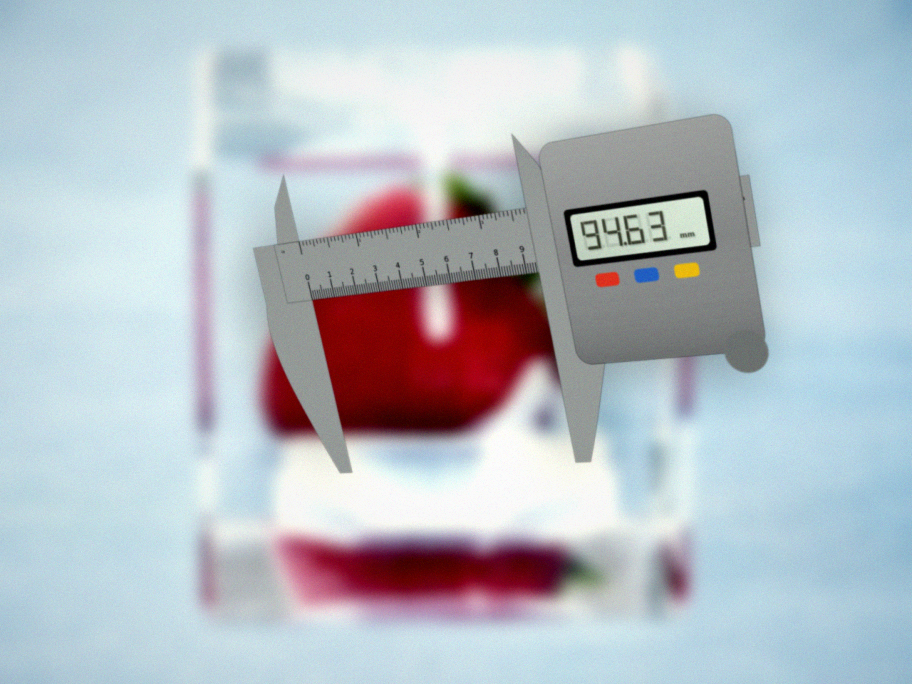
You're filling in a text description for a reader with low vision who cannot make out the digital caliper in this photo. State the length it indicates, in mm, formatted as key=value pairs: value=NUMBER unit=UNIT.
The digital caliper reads value=94.63 unit=mm
